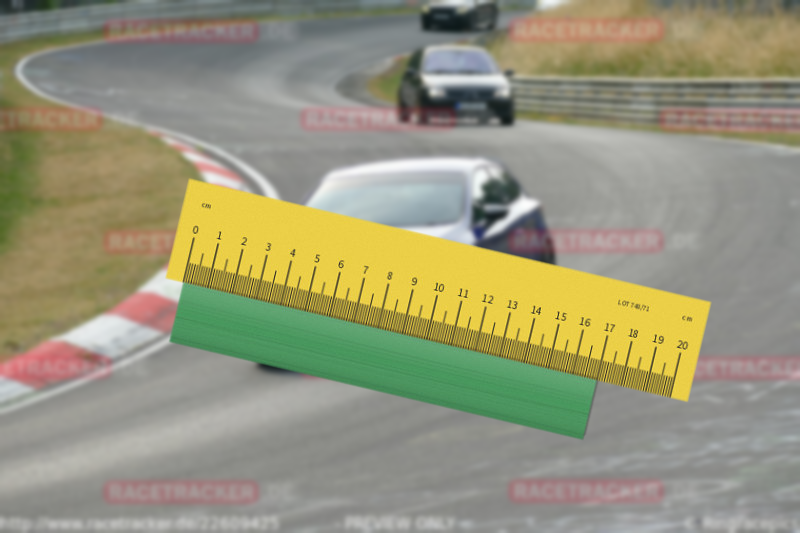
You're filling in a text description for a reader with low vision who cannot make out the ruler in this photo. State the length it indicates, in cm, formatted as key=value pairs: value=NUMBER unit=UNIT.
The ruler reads value=17 unit=cm
